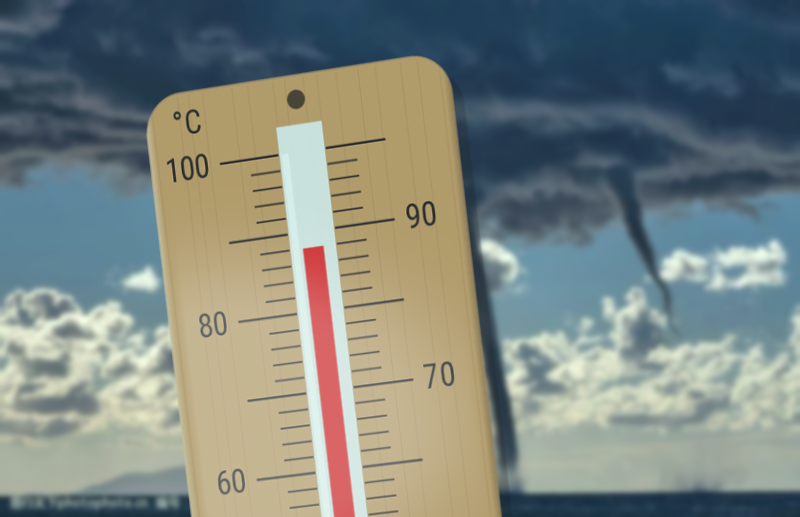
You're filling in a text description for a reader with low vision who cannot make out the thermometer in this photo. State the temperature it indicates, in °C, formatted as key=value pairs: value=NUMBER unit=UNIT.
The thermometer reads value=88 unit=°C
